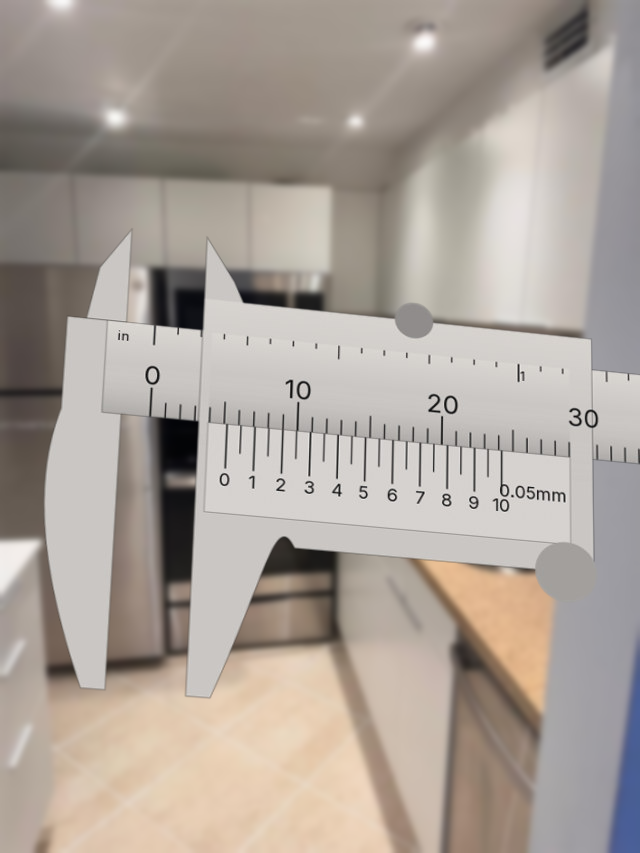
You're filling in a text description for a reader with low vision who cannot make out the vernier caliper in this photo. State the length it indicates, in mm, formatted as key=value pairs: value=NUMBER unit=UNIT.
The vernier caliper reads value=5.2 unit=mm
